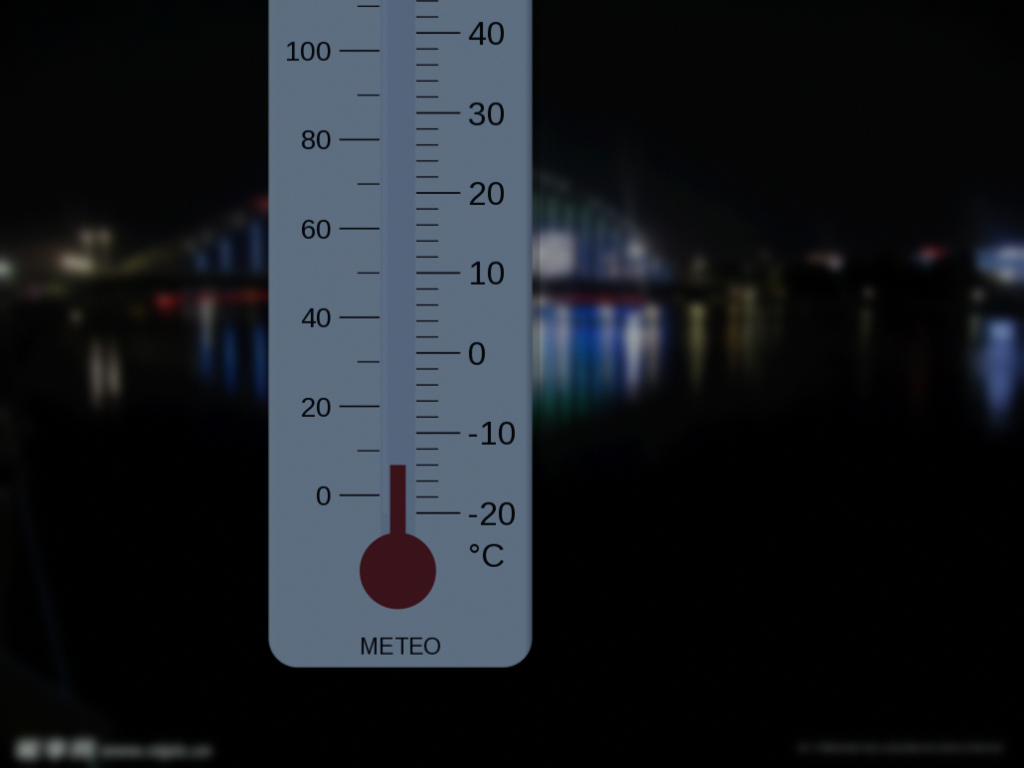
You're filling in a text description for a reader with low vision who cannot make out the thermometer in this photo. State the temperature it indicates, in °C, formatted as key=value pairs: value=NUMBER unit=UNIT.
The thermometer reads value=-14 unit=°C
